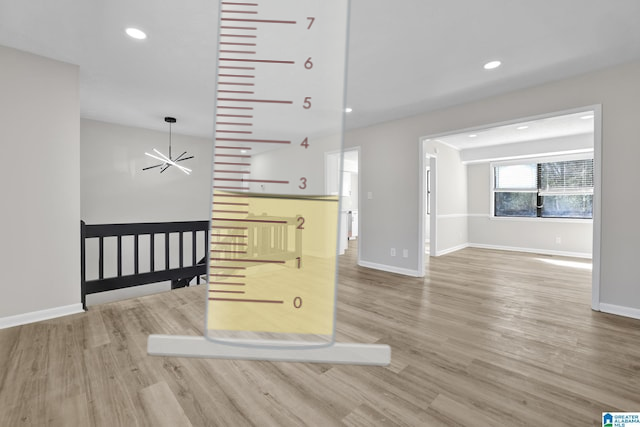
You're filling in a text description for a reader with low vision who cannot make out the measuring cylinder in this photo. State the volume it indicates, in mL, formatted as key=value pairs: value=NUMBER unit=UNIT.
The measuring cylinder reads value=2.6 unit=mL
